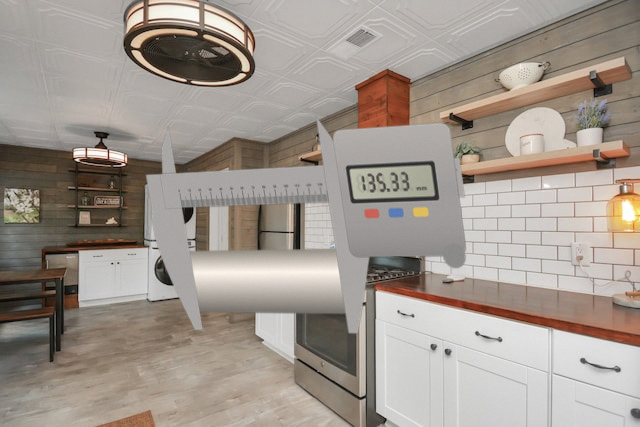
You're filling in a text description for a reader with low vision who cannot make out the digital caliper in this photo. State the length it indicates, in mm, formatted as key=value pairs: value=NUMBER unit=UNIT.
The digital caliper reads value=135.33 unit=mm
